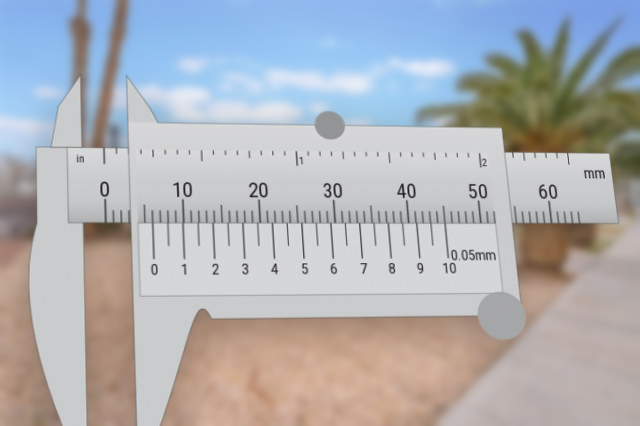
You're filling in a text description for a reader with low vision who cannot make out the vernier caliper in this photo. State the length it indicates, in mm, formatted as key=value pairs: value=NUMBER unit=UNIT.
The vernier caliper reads value=6.0 unit=mm
